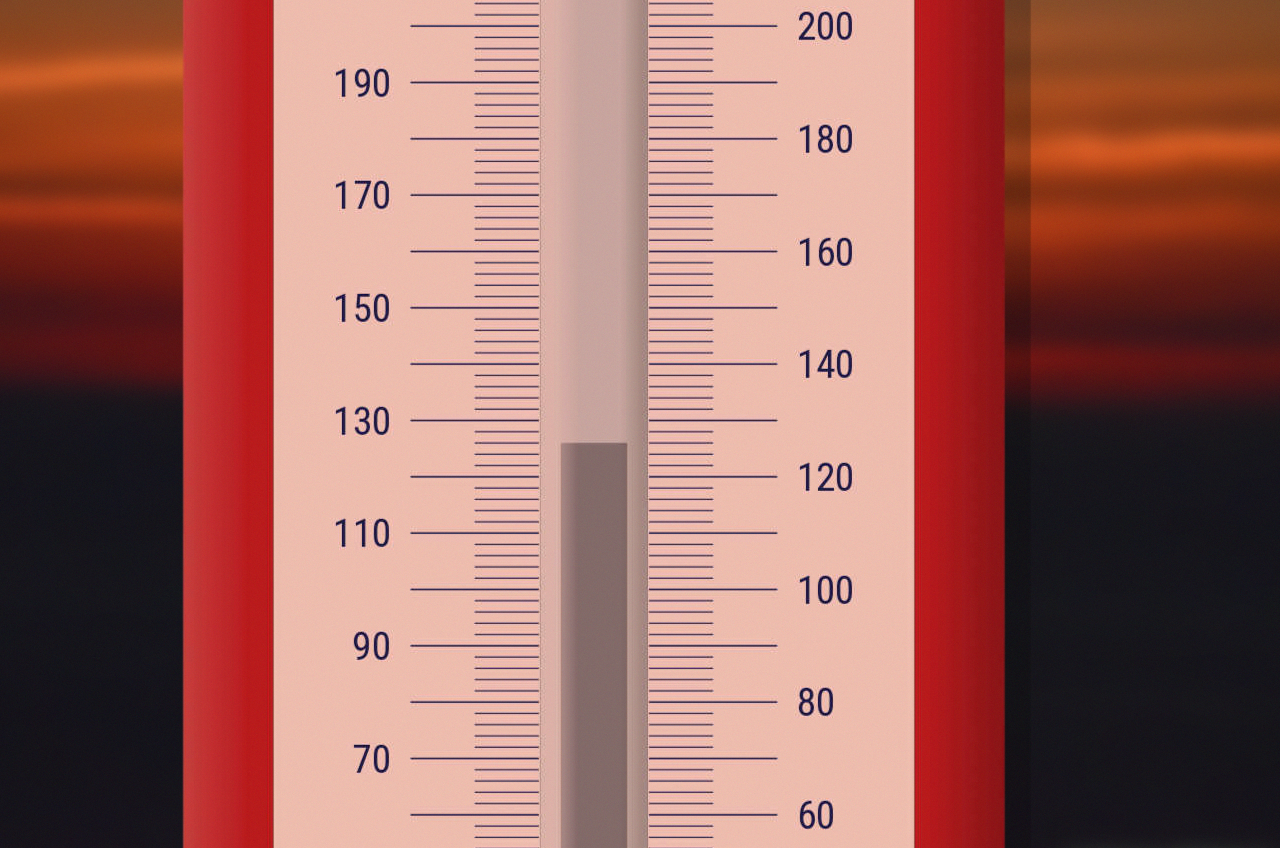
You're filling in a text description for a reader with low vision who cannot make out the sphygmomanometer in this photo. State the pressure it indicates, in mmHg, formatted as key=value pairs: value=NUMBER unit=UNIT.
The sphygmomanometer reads value=126 unit=mmHg
